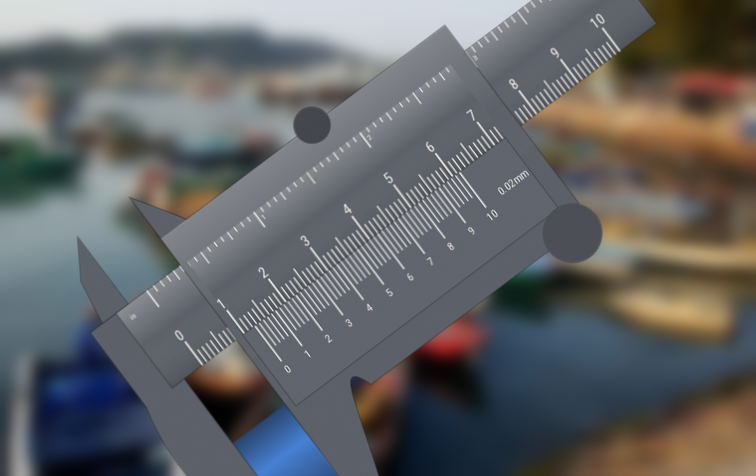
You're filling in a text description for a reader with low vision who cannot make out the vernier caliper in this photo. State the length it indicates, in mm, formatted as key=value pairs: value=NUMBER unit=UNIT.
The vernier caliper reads value=12.5 unit=mm
